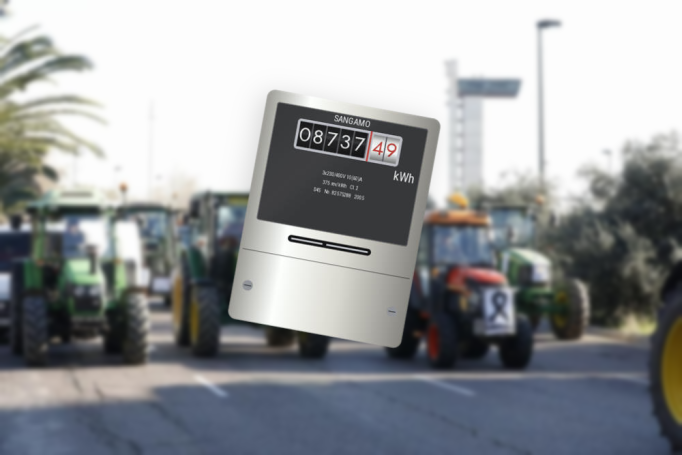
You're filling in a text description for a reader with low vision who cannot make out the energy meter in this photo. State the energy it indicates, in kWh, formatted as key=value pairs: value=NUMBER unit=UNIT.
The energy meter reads value=8737.49 unit=kWh
